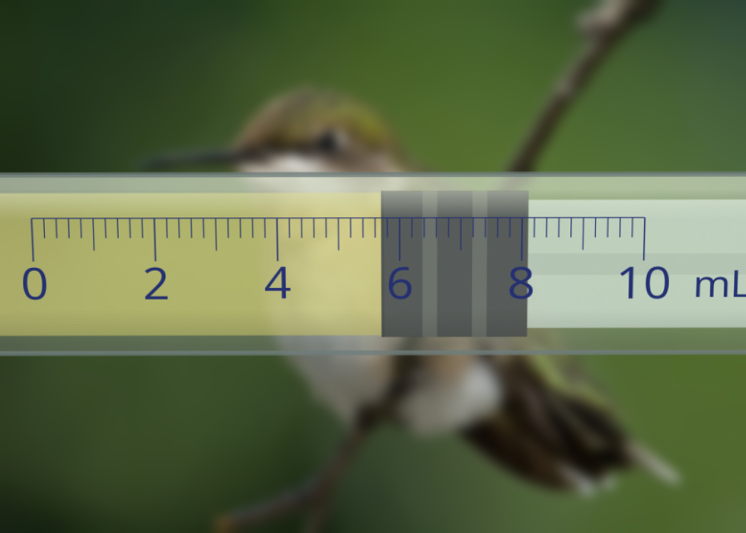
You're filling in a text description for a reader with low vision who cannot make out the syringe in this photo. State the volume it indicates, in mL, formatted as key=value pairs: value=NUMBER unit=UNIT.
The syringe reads value=5.7 unit=mL
